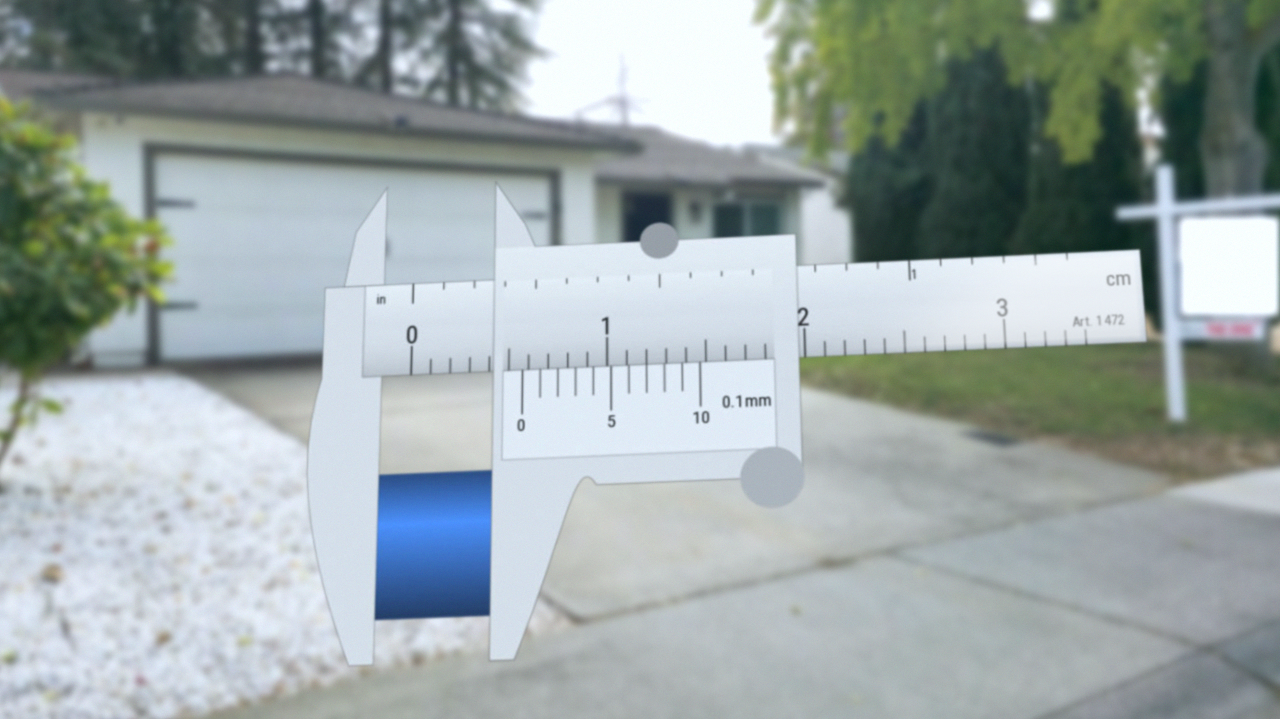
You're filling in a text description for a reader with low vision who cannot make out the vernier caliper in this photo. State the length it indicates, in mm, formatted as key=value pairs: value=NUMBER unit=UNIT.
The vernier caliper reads value=5.7 unit=mm
